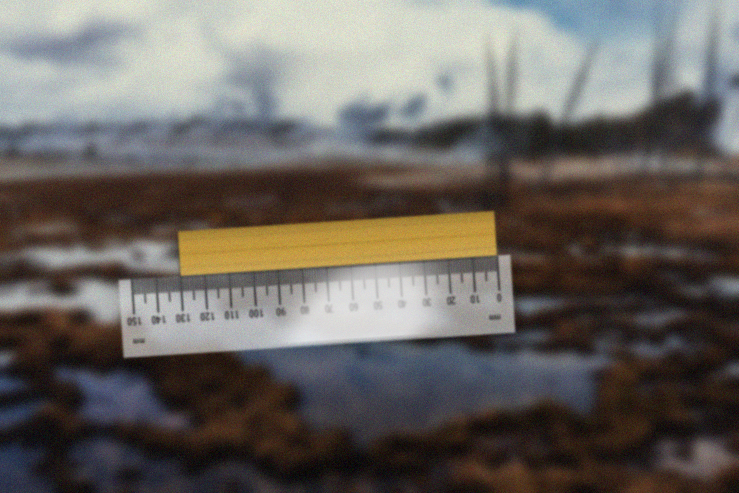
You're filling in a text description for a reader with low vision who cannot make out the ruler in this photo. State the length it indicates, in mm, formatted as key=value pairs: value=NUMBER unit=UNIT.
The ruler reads value=130 unit=mm
